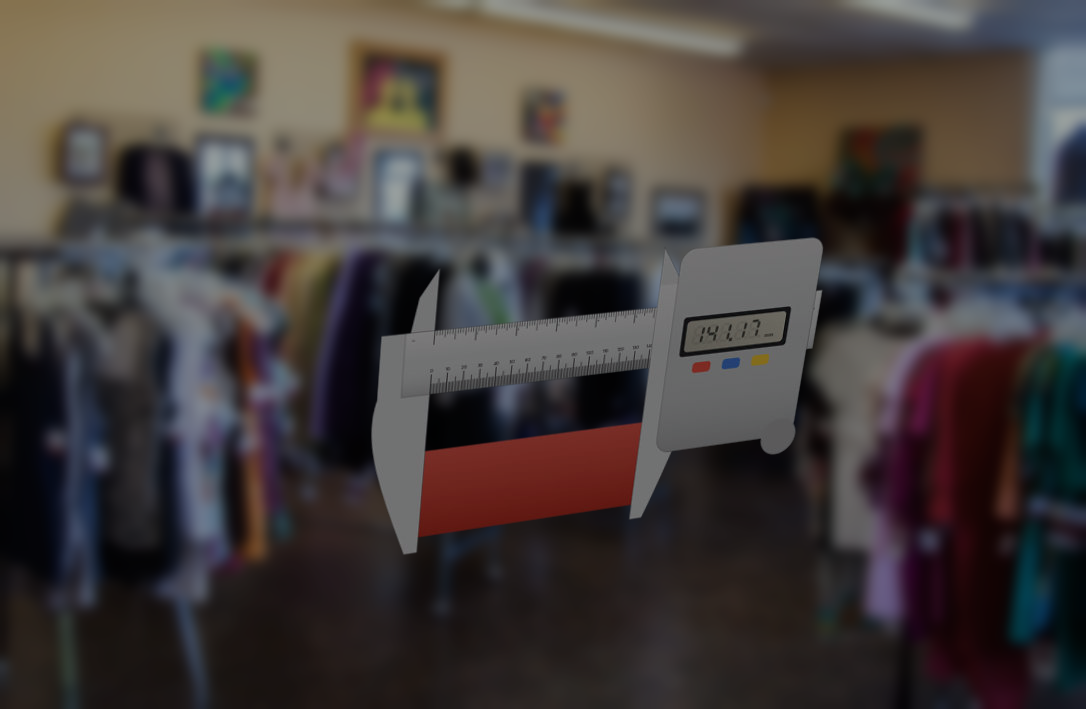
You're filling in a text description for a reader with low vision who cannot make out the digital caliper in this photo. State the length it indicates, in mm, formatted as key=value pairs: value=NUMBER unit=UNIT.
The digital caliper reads value=141.17 unit=mm
